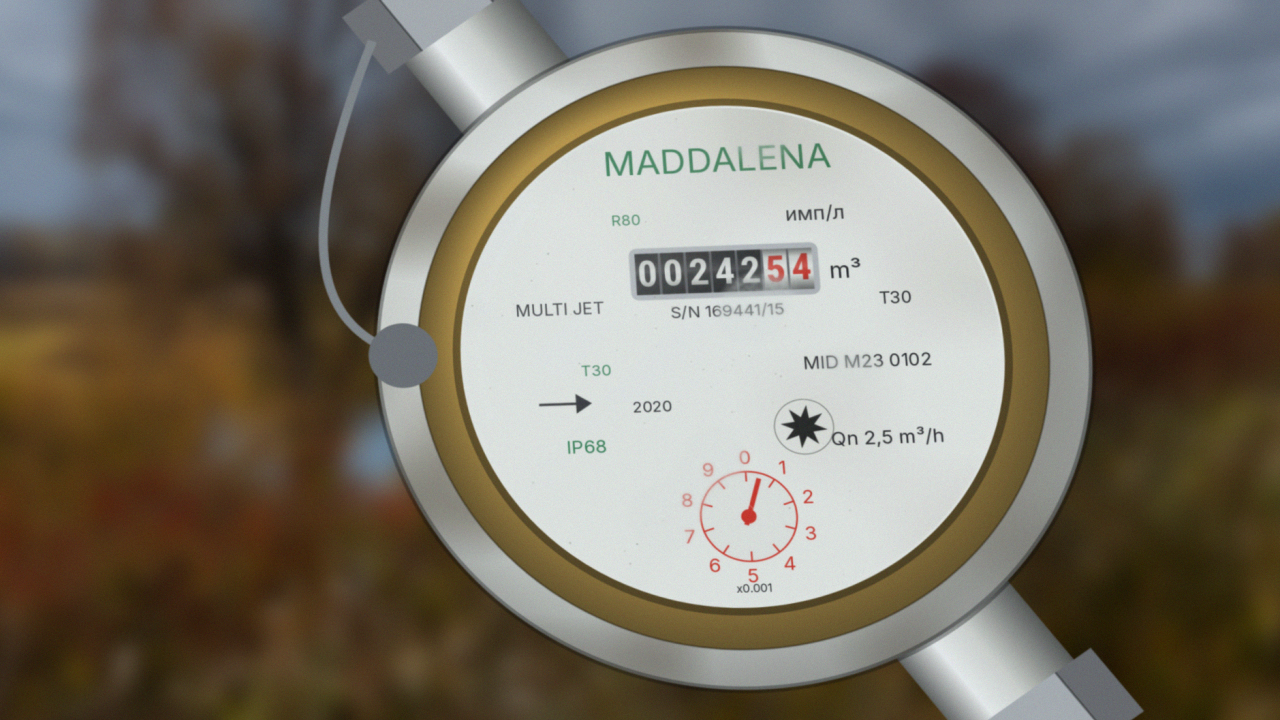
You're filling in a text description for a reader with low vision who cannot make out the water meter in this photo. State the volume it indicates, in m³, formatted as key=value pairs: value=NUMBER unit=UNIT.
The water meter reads value=242.540 unit=m³
